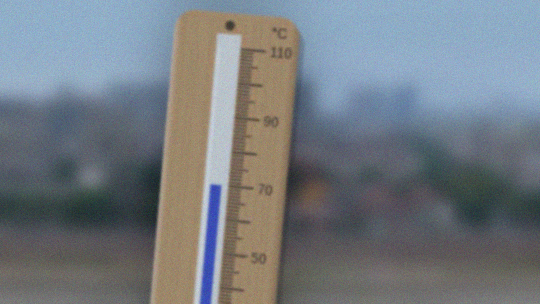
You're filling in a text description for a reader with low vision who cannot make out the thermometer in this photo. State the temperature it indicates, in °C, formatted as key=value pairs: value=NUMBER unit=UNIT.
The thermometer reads value=70 unit=°C
